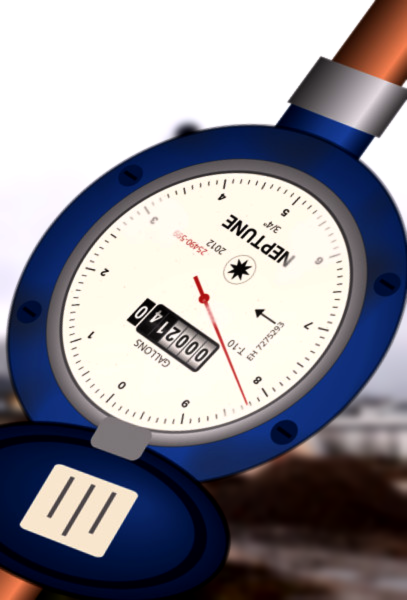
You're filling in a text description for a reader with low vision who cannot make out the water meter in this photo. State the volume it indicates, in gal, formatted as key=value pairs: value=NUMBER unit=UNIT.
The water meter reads value=2138.2 unit=gal
